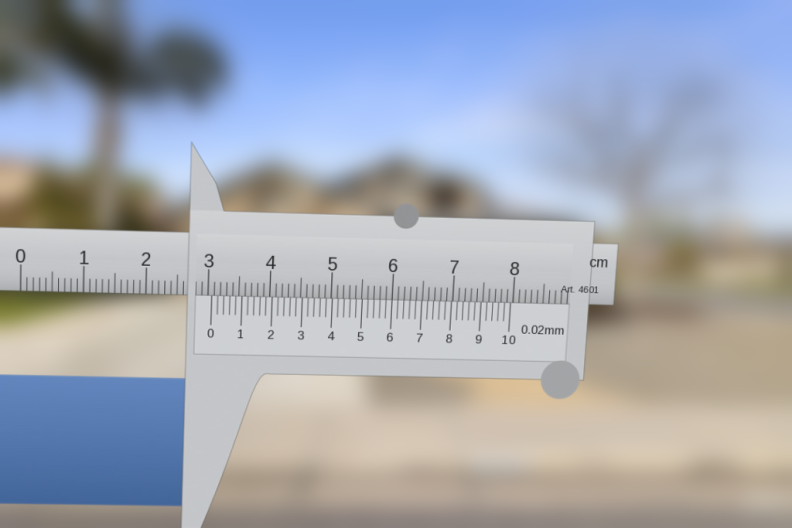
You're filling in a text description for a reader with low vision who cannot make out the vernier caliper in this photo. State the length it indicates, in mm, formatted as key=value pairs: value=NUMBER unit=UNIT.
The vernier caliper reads value=30.6 unit=mm
